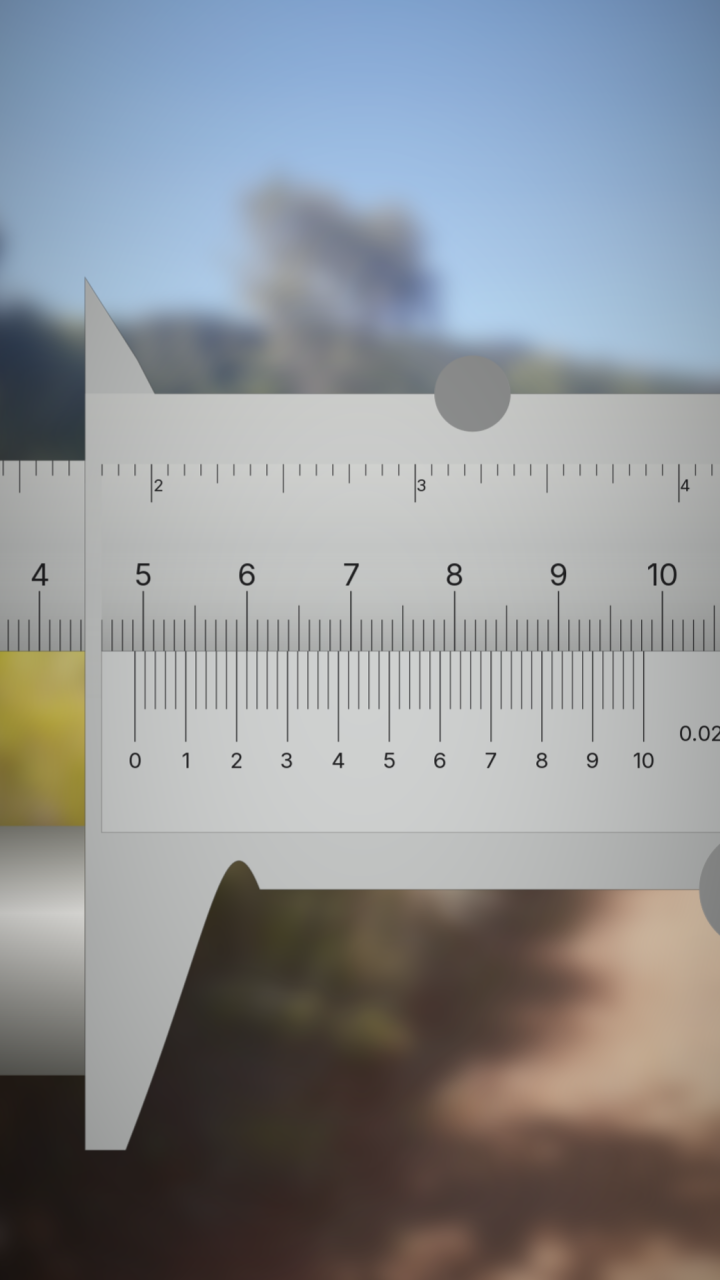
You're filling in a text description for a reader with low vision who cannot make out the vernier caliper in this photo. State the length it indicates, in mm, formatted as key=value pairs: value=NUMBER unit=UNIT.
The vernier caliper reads value=49.2 unit=mm
